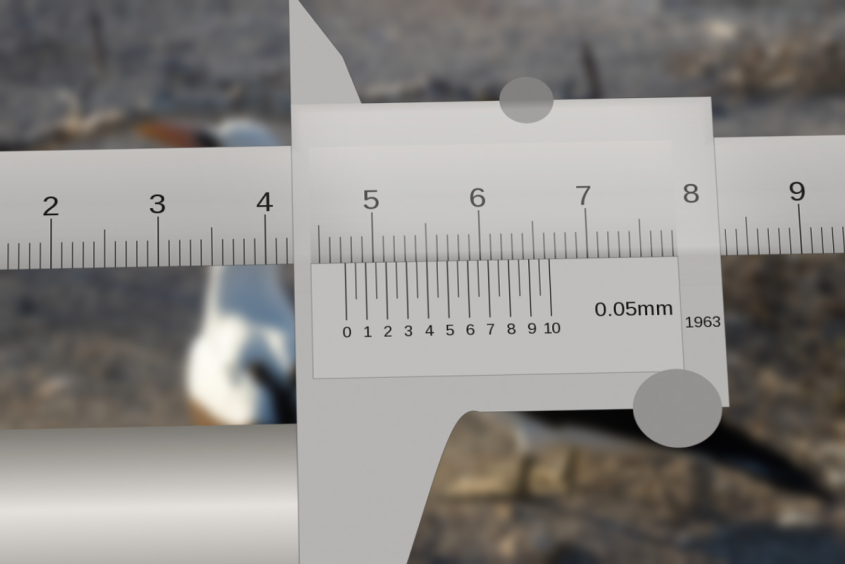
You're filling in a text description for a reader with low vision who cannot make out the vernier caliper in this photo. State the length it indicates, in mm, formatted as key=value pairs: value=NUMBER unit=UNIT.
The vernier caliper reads value=47.4 unit=mm
